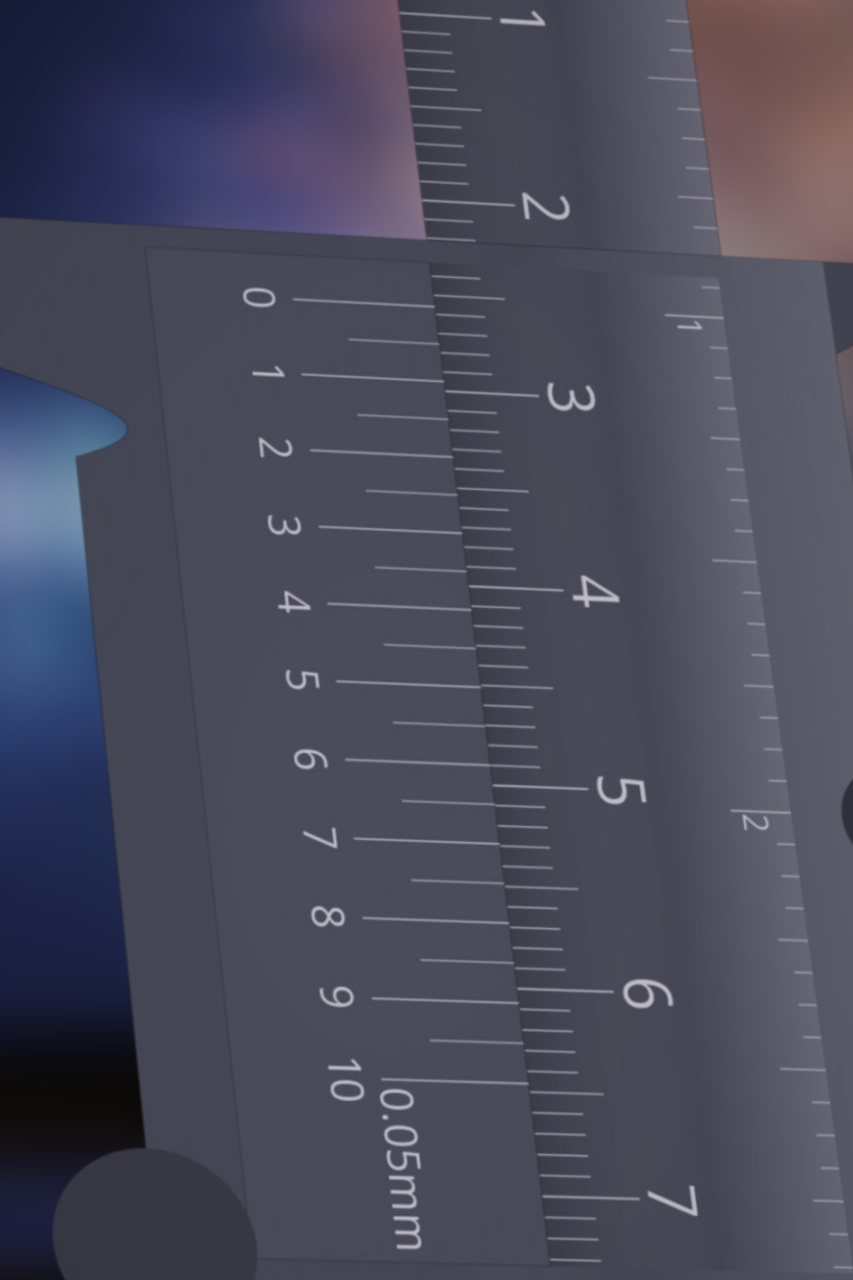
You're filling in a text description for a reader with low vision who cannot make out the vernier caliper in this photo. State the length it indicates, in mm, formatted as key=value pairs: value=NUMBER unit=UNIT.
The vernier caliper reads value=25.6 unit=mm
